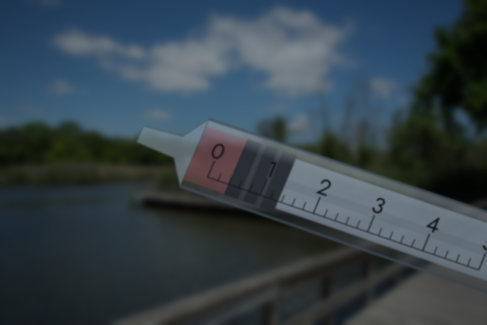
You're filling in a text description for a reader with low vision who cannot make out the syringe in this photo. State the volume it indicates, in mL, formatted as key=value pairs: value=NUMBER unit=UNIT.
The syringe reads value=0.4 unit=mL
